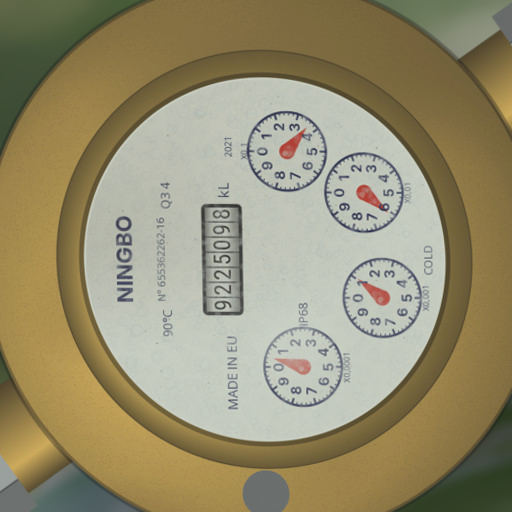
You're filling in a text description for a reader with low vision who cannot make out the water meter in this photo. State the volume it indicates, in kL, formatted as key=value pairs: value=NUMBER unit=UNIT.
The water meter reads value=9225098.3610 unit=kL
